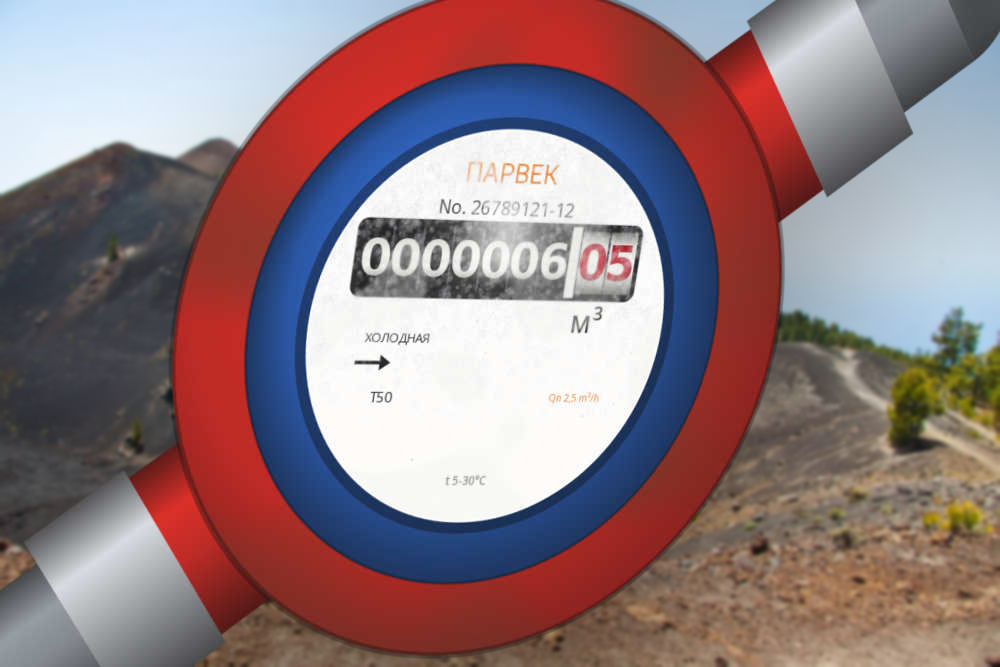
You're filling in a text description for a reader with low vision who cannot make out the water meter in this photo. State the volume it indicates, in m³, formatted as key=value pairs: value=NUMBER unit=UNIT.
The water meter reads value=6.05 unit=m³
